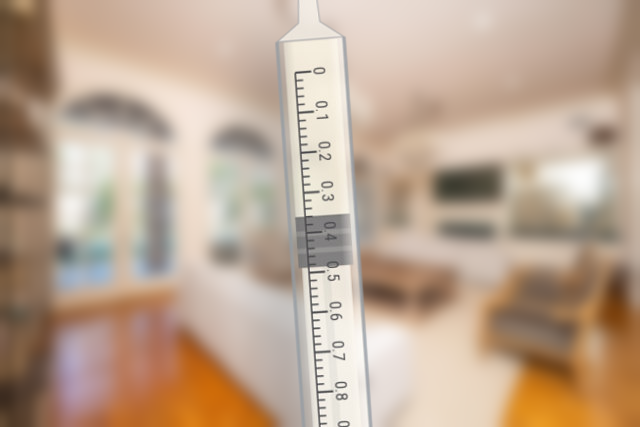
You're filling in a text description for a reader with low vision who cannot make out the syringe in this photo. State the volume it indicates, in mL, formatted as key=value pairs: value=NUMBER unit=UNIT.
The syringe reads value=0.36 unit=mL
